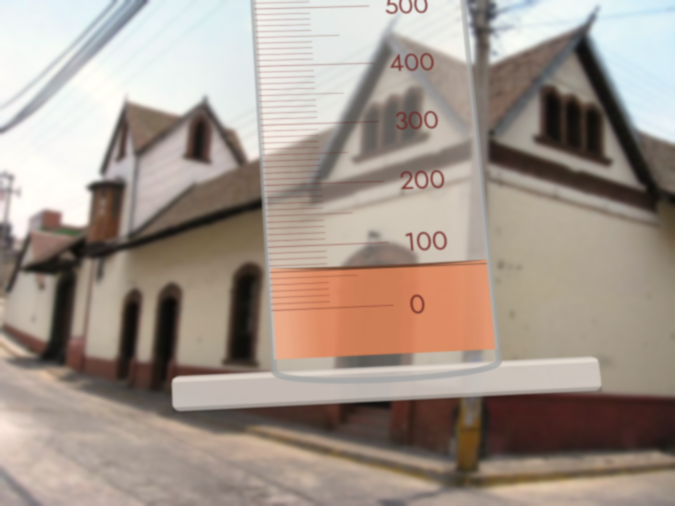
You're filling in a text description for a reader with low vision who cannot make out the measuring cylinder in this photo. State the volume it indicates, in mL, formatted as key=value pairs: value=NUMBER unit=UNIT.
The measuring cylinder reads value=60 unit=mL
